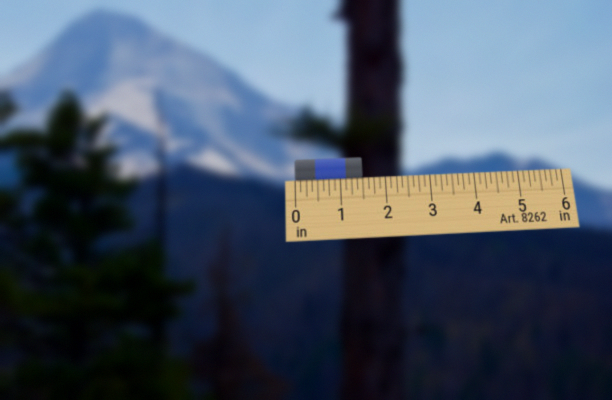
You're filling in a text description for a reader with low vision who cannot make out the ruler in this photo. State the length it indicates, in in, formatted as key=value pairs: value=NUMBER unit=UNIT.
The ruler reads value=1.5 unit=in
